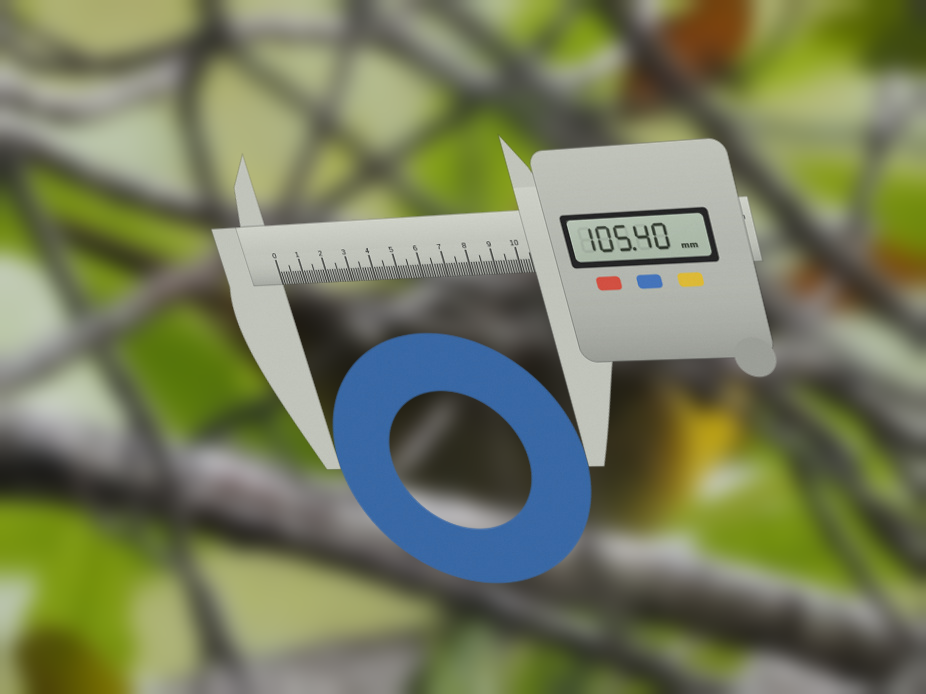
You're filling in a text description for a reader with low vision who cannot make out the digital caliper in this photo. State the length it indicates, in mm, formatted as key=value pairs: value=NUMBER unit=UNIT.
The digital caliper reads value=105.40 unit=mm
